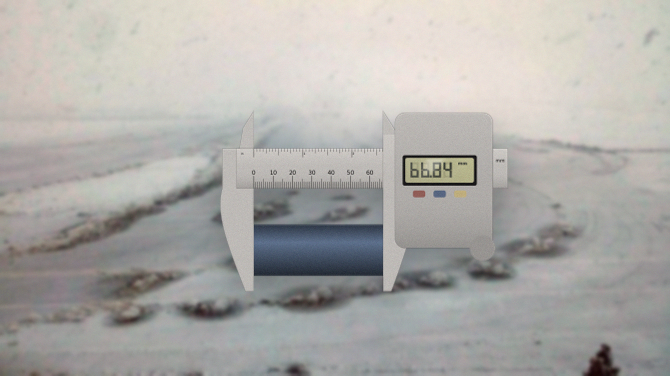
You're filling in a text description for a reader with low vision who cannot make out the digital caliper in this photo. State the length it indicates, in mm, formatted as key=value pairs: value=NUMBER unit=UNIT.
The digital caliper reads value=66.84 unit=mm
